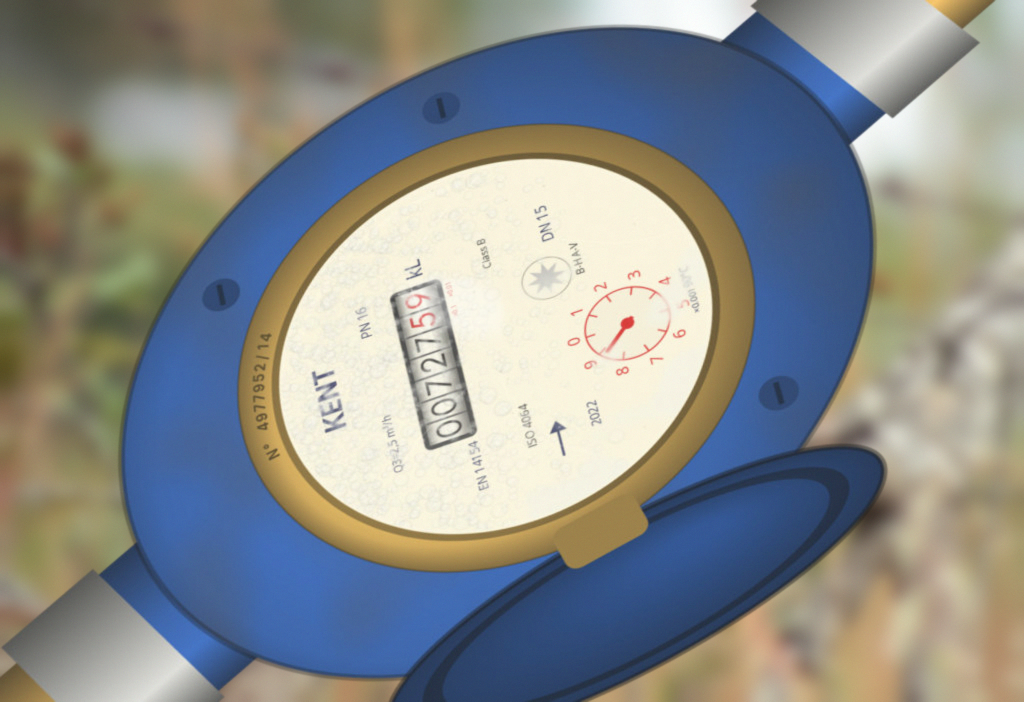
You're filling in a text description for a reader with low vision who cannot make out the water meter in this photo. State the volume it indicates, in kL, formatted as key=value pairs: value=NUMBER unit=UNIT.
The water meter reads value=727.598 unit=kL
